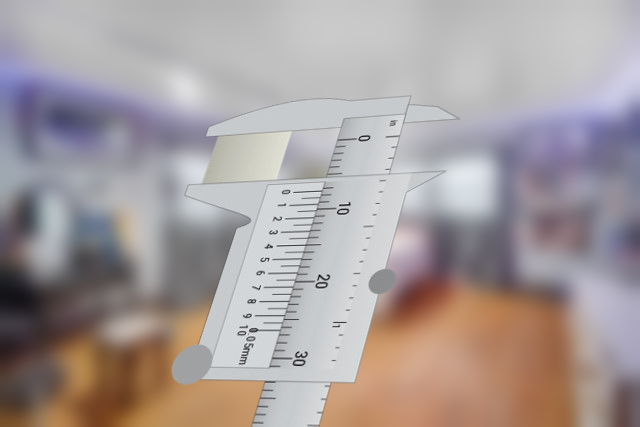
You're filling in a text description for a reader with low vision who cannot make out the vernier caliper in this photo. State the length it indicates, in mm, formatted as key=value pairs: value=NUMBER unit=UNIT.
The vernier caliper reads value=7.4 unit=mm
